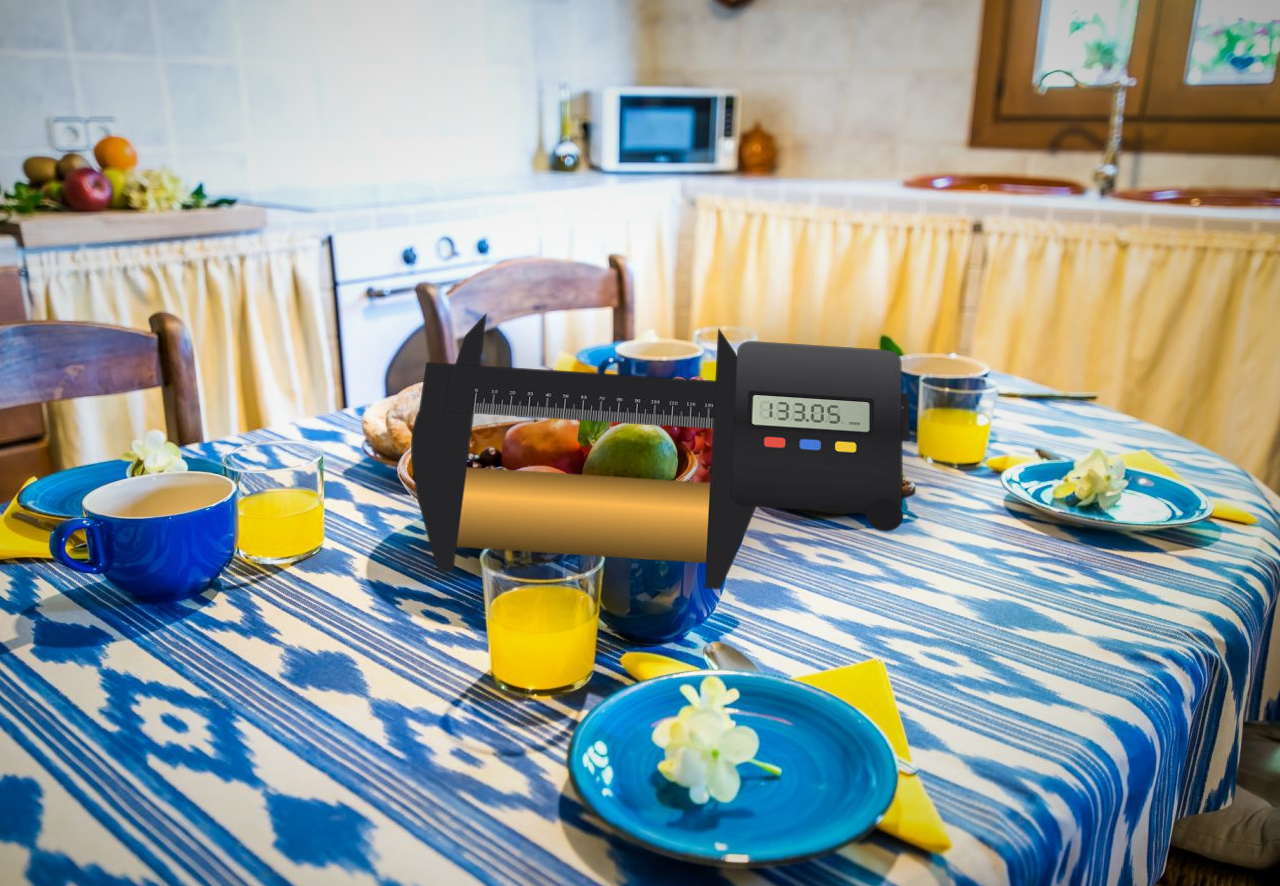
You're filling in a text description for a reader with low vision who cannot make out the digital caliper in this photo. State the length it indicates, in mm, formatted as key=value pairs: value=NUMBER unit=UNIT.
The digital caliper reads value=133.05 unit=mm
